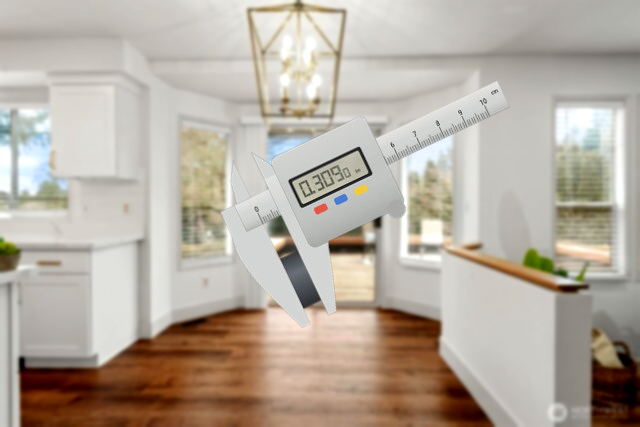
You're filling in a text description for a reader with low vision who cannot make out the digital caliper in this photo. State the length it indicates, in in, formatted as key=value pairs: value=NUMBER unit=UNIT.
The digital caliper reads value=0.3090 unit=in
